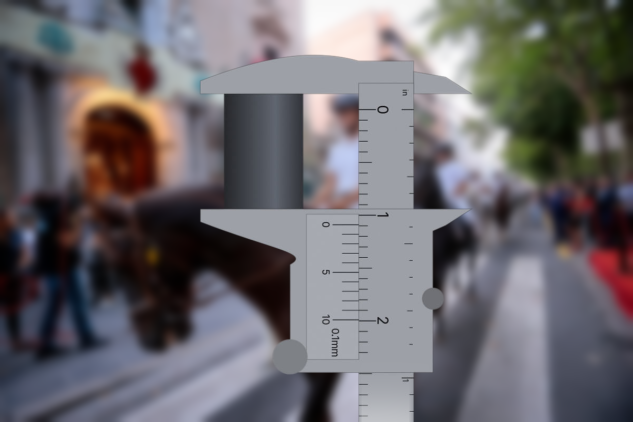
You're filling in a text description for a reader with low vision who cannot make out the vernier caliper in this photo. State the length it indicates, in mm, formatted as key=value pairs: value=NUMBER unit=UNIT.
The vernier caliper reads value=10.9 unit=mm
